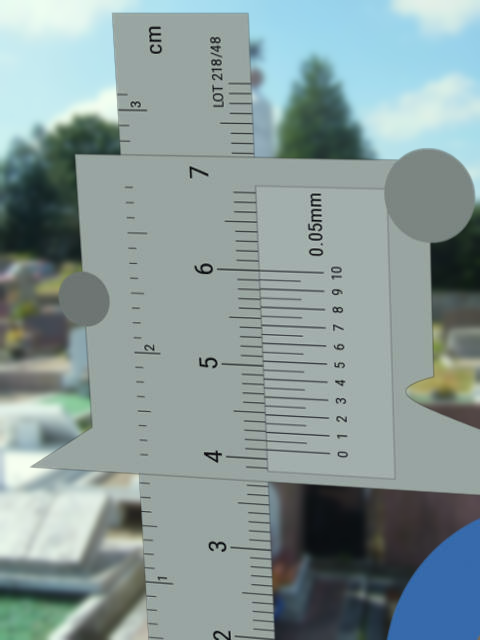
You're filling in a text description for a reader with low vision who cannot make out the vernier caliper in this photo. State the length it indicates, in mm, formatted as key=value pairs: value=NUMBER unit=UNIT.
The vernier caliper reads value=41.0 unit=mm
